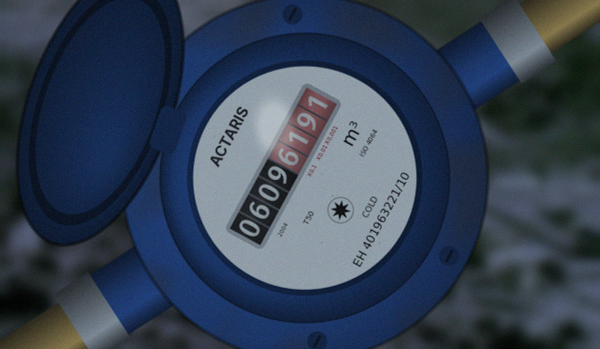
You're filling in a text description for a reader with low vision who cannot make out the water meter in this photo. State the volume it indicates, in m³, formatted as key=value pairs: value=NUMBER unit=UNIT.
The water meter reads value=609.6191 unit=m³
